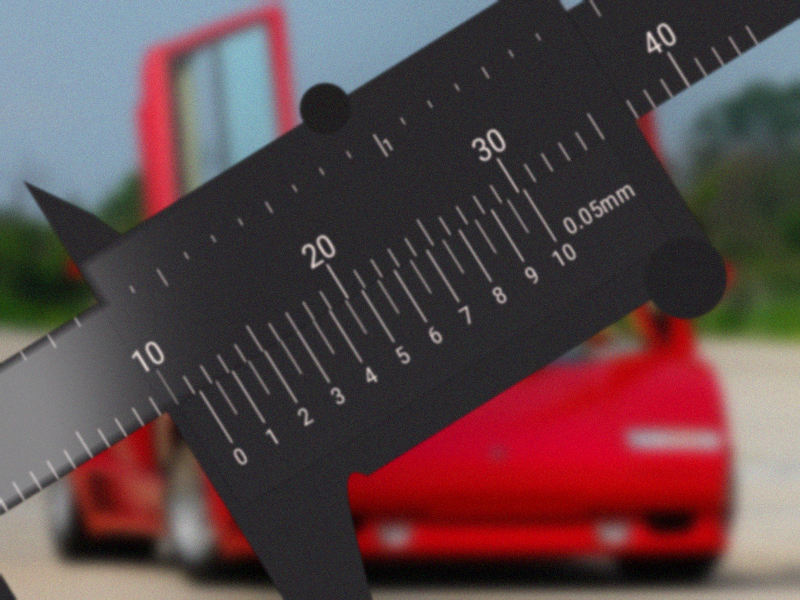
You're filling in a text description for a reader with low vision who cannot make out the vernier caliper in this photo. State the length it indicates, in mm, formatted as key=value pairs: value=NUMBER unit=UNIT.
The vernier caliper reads value=11.3 unit=mm
